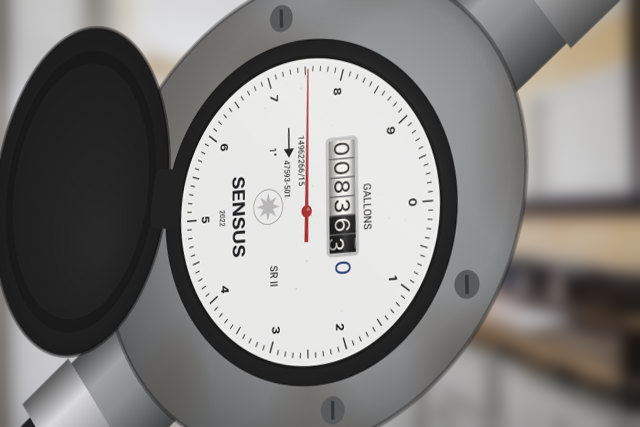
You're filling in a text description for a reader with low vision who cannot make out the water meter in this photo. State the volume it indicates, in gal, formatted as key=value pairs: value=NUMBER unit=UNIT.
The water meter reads value=83627.5 unit=gal
